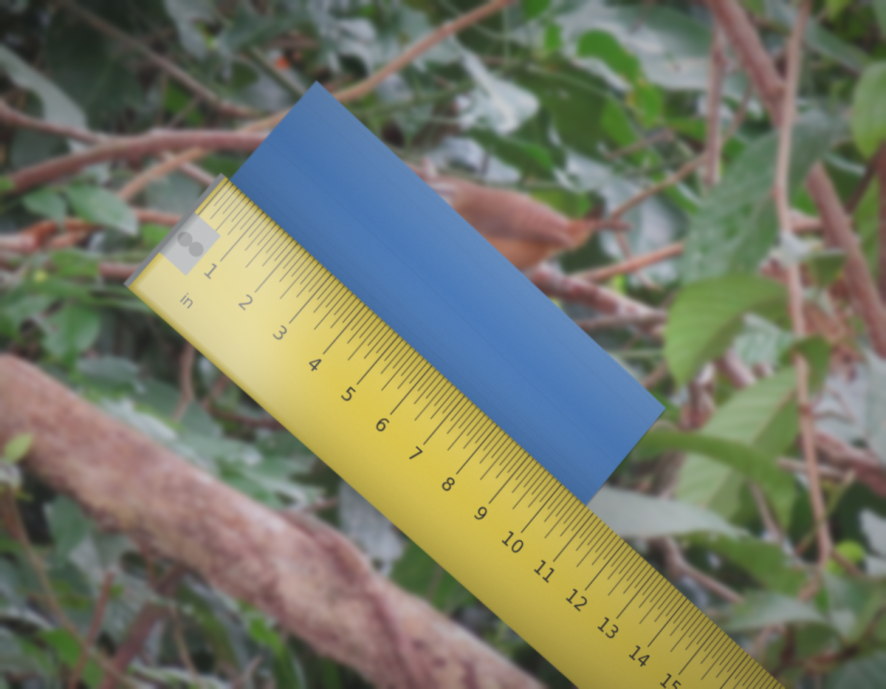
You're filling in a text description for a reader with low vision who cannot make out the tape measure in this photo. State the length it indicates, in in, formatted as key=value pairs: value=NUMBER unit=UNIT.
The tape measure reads value=10.75 unit=in
